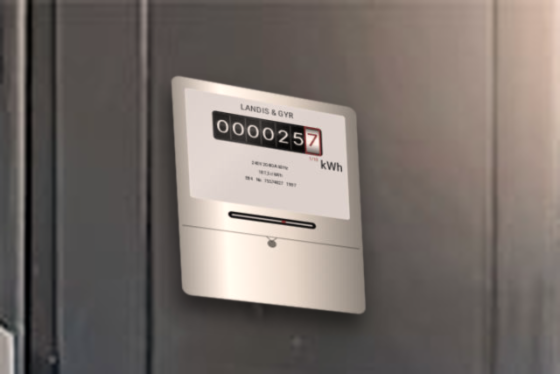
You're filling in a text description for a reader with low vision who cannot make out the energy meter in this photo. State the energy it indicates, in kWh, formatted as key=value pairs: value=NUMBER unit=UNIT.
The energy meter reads value=25.7 unit=kWh
